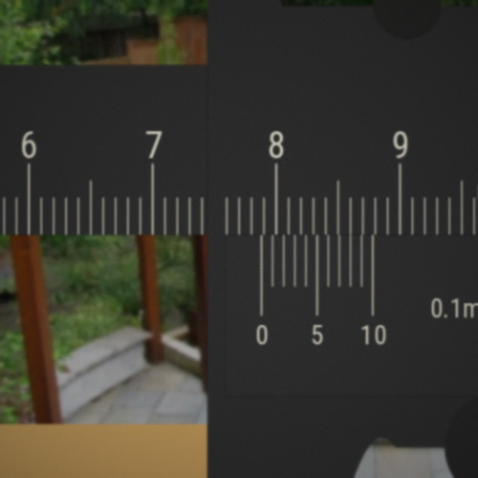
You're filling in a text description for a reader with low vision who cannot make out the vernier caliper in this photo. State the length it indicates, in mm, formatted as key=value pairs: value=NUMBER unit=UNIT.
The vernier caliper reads value=78.8 unit=mm
